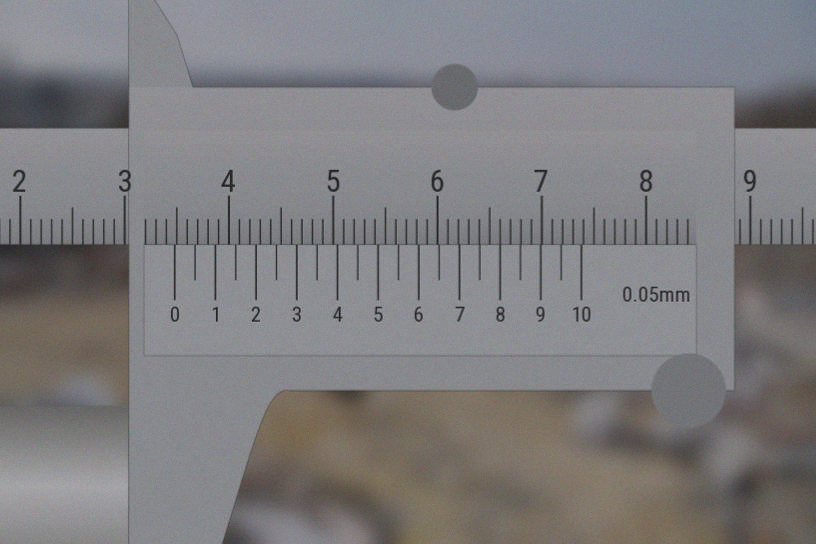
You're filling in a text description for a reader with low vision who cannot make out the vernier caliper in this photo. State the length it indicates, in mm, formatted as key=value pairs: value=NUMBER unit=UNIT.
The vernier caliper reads value=34.8 unit=mm
